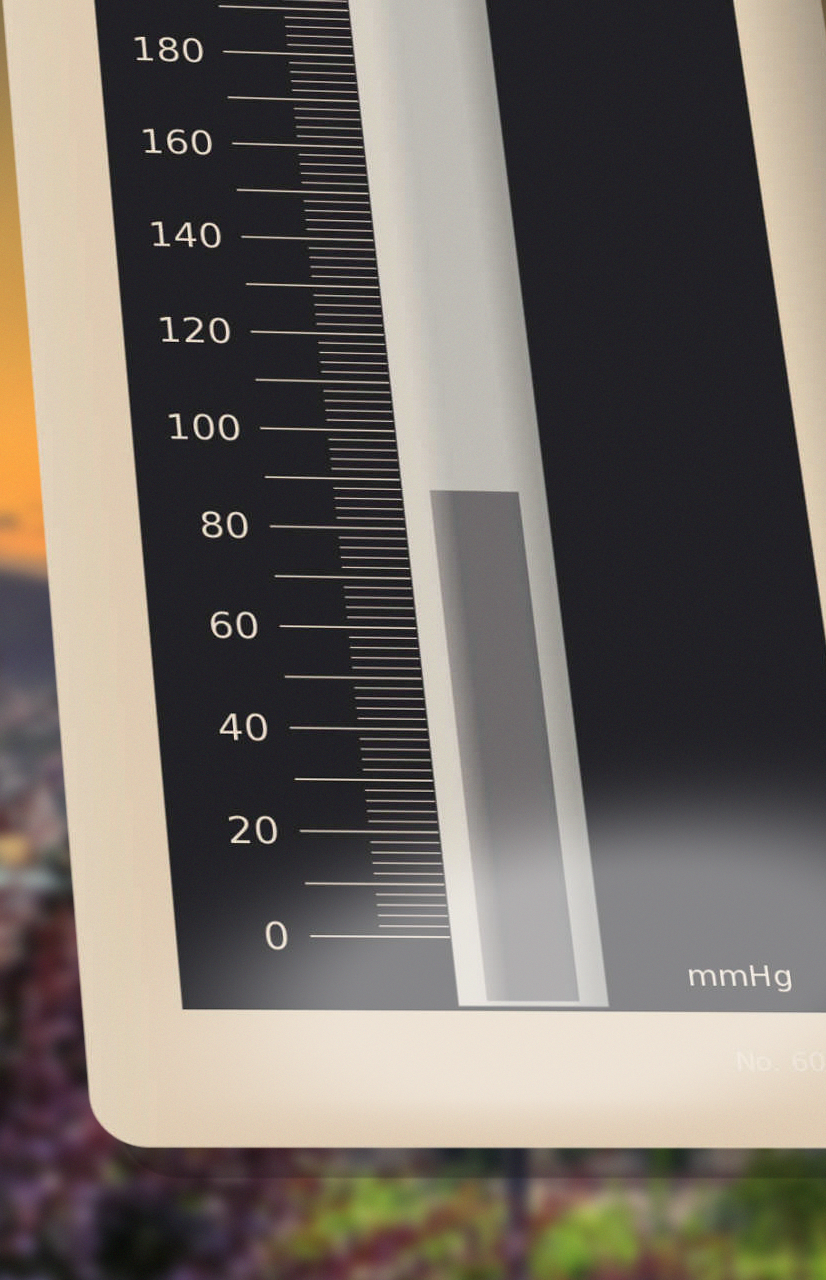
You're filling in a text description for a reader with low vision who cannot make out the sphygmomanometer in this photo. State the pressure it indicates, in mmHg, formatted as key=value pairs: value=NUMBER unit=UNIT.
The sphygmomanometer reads value=88 unit=mmHg
